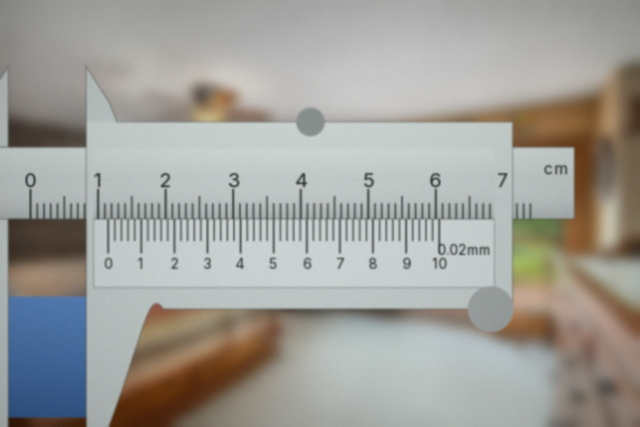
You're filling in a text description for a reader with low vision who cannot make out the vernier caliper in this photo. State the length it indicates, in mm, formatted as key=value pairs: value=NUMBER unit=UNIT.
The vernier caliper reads value=11.5 unit=mm
